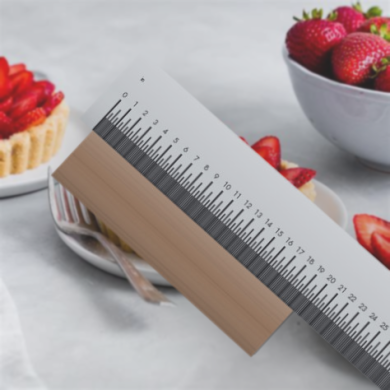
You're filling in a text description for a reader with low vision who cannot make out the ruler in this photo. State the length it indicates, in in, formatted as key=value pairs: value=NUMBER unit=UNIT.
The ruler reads value=19.5 unit=in
